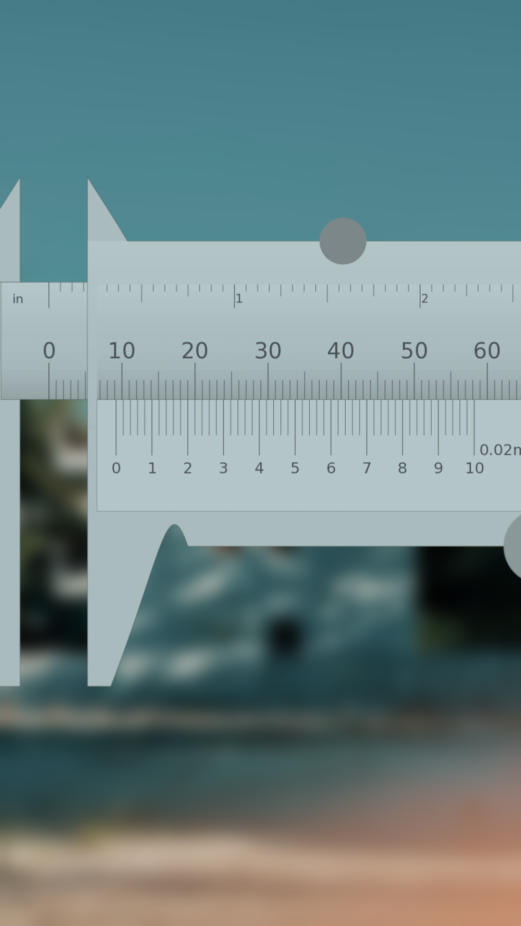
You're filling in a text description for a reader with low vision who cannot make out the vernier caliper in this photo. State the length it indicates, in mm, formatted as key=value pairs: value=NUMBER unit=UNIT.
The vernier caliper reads value=9.2 unit=mm
